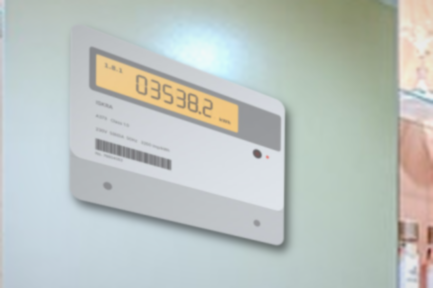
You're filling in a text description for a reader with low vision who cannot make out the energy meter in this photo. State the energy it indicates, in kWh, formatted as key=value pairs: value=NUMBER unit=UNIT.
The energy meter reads value=3538.2 unit=kWh
